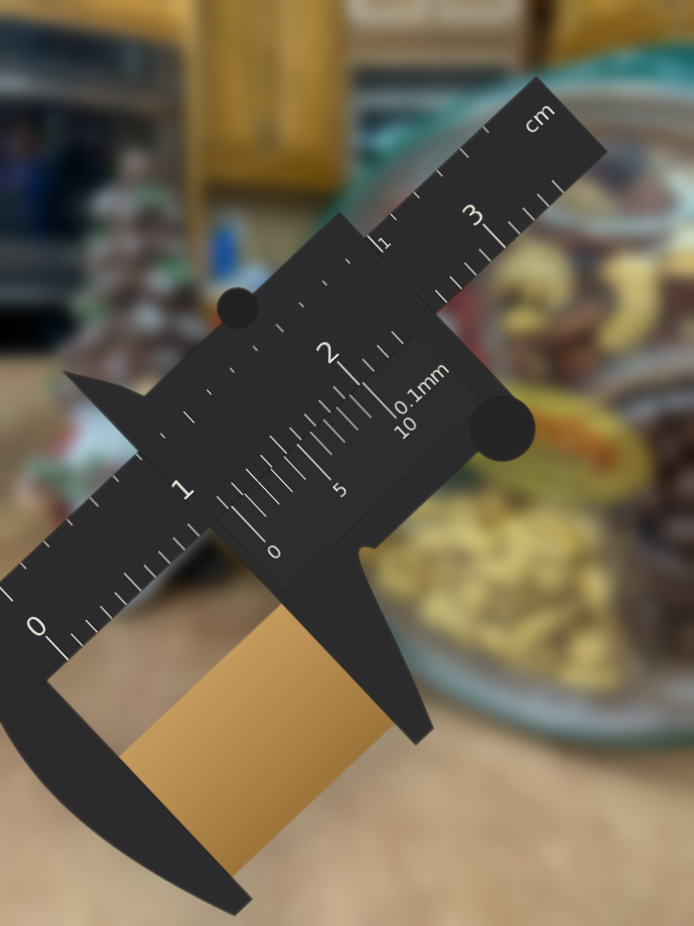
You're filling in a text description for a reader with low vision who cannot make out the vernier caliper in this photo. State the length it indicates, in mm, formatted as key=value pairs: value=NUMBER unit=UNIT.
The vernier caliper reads value=11.2 unit=mm
